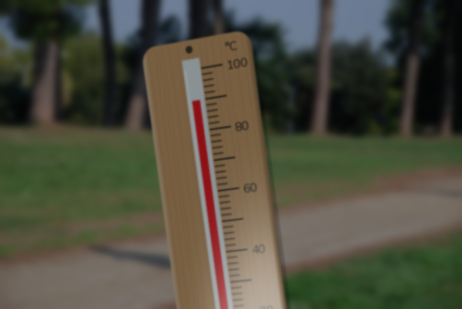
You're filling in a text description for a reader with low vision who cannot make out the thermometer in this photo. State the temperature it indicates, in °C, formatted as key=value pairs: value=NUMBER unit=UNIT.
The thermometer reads value=90 unit=°C
